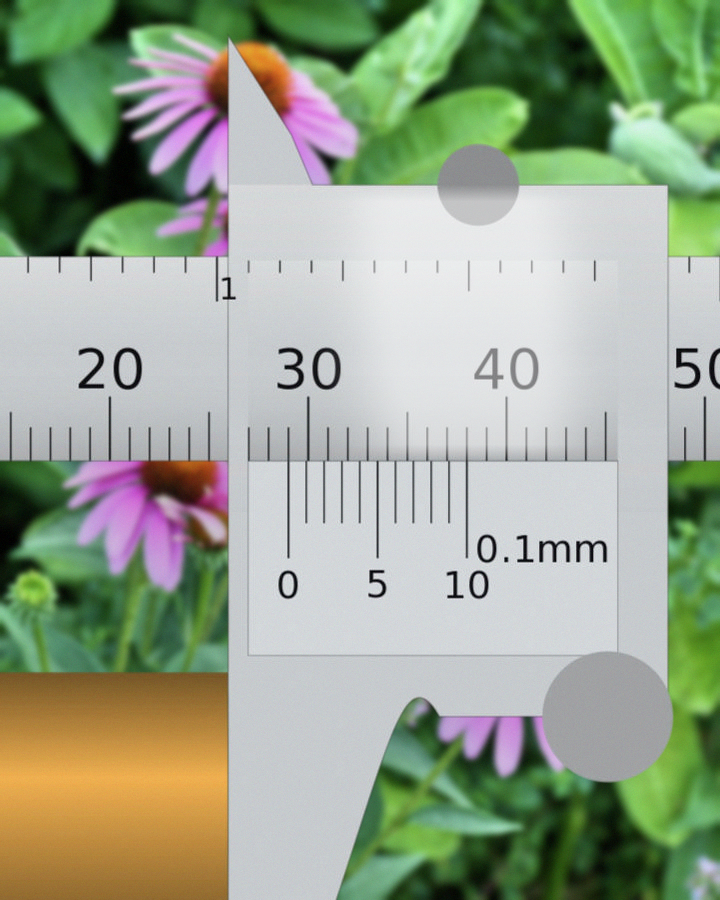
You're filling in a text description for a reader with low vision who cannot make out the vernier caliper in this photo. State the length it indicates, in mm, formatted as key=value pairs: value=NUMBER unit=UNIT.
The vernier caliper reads value=29.0 unit=mm
